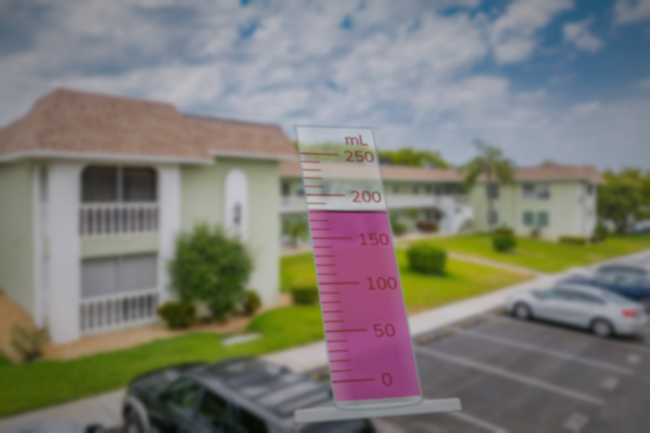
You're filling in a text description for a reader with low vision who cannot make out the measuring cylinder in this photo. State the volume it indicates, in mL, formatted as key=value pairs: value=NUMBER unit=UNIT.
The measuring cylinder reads value=180 unit=mL
